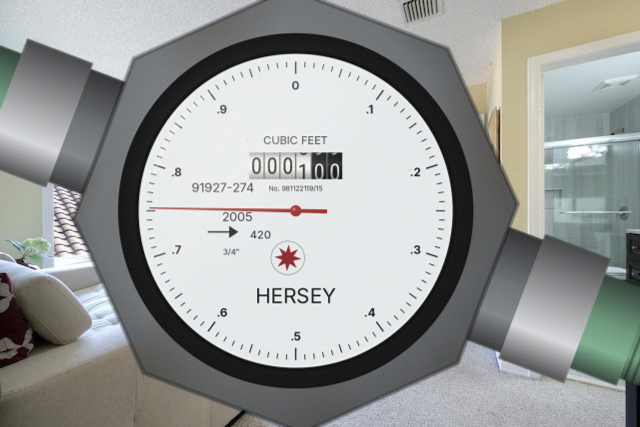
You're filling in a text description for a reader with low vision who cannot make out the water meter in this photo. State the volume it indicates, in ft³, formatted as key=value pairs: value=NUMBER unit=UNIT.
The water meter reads value=99.75 unit=ft³
